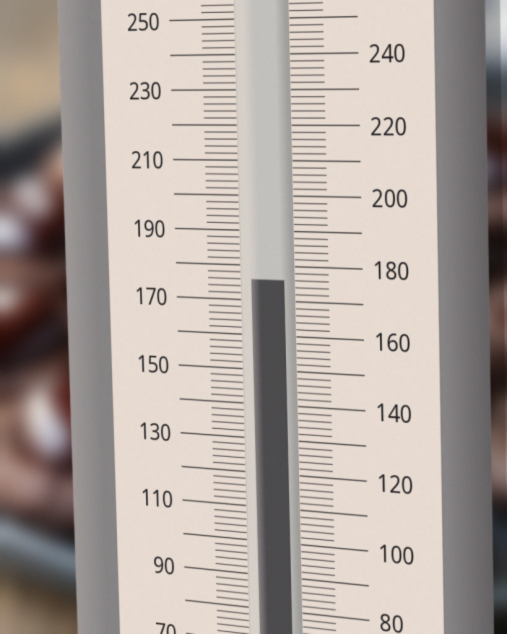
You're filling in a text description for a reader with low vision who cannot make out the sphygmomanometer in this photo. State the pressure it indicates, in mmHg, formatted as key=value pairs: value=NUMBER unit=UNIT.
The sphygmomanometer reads value=176 unit=mmHg
